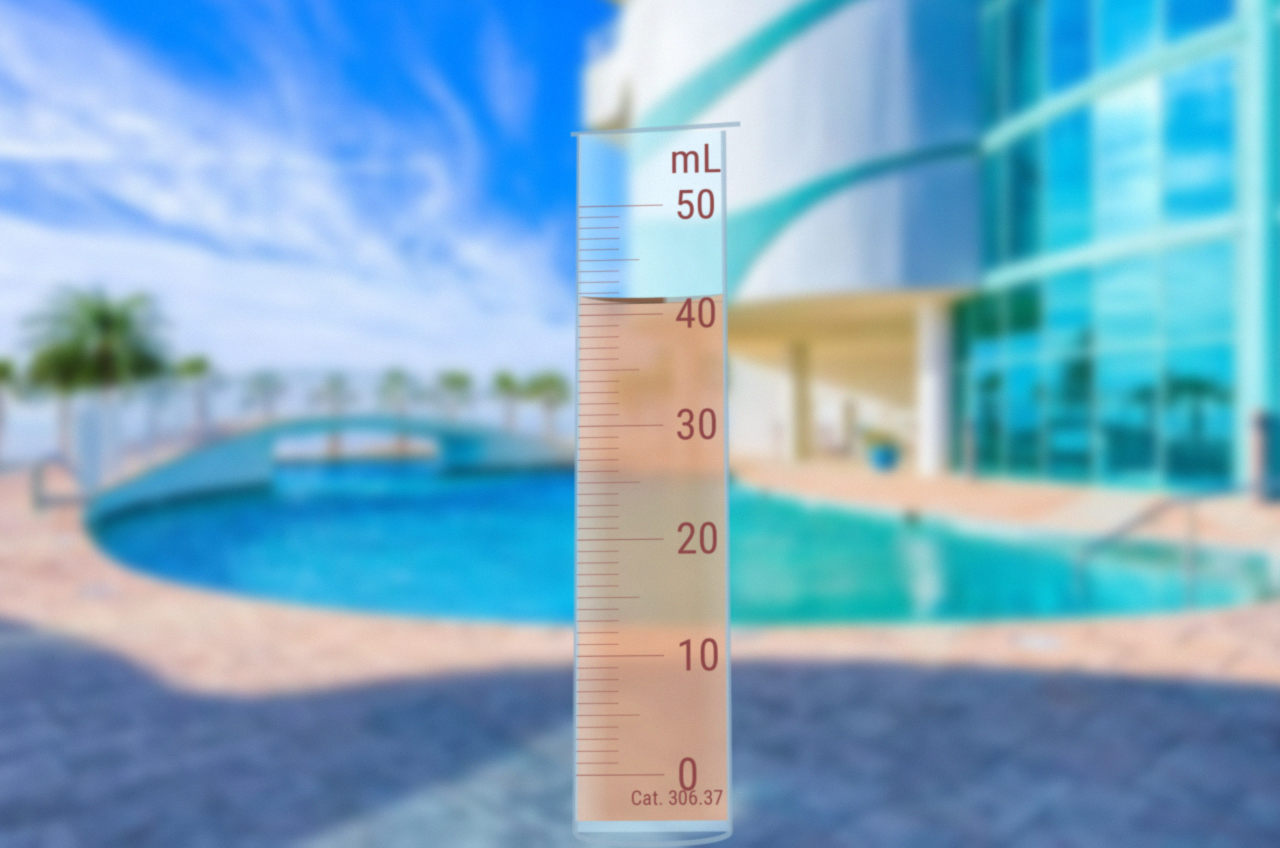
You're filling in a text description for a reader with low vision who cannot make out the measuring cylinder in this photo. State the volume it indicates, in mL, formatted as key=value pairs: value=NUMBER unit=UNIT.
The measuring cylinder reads value=41 unit=mL
